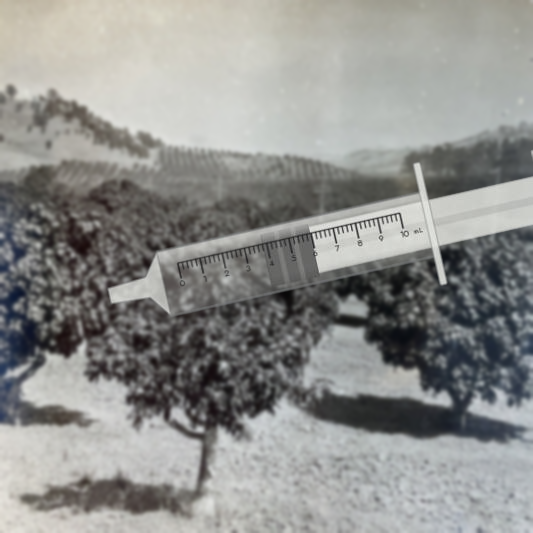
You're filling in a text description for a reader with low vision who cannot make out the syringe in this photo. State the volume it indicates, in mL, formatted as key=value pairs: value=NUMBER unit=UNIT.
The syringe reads value=3.8 unit=mL
